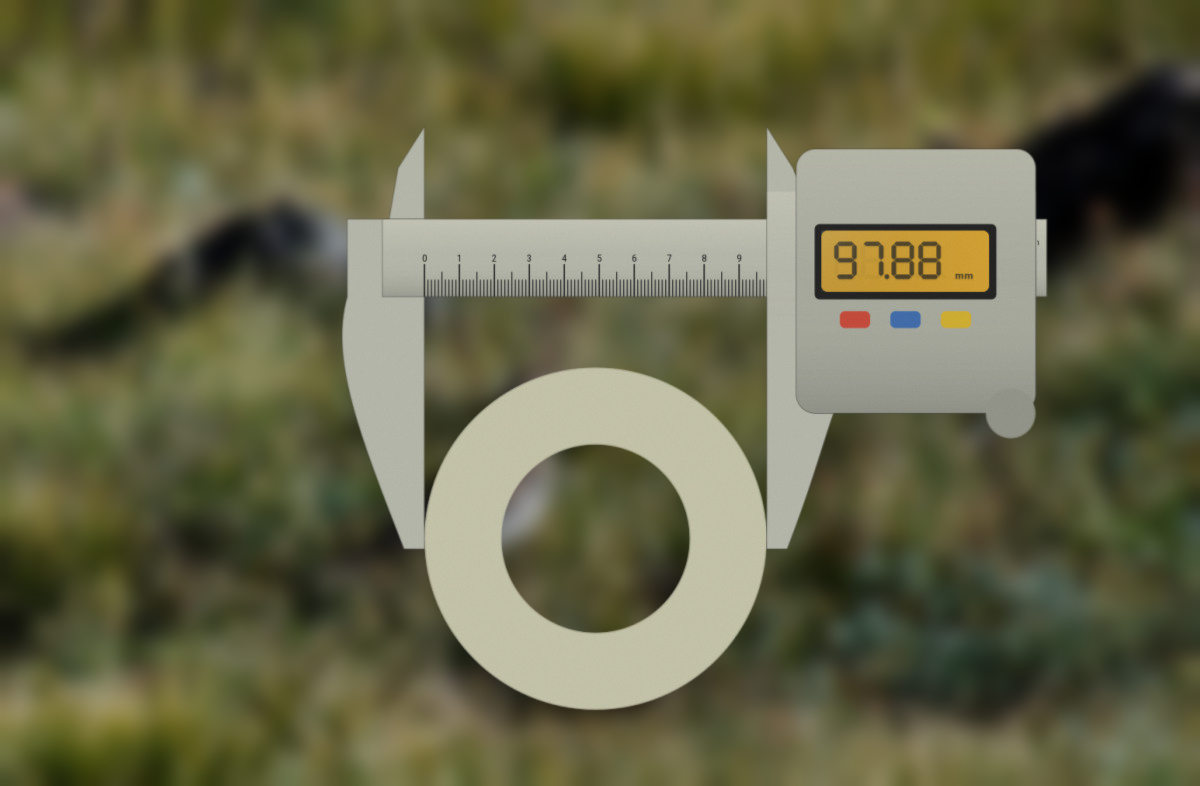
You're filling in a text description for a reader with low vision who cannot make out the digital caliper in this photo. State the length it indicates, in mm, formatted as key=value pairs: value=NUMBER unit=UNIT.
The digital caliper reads value=97.88 unit=mm
